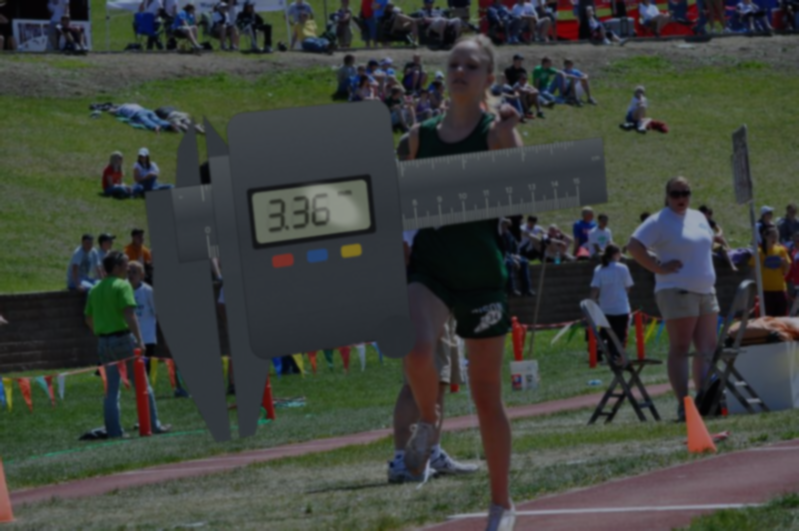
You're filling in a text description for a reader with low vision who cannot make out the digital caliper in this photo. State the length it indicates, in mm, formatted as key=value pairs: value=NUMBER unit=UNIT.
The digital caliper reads value=3.36 unit=mm
